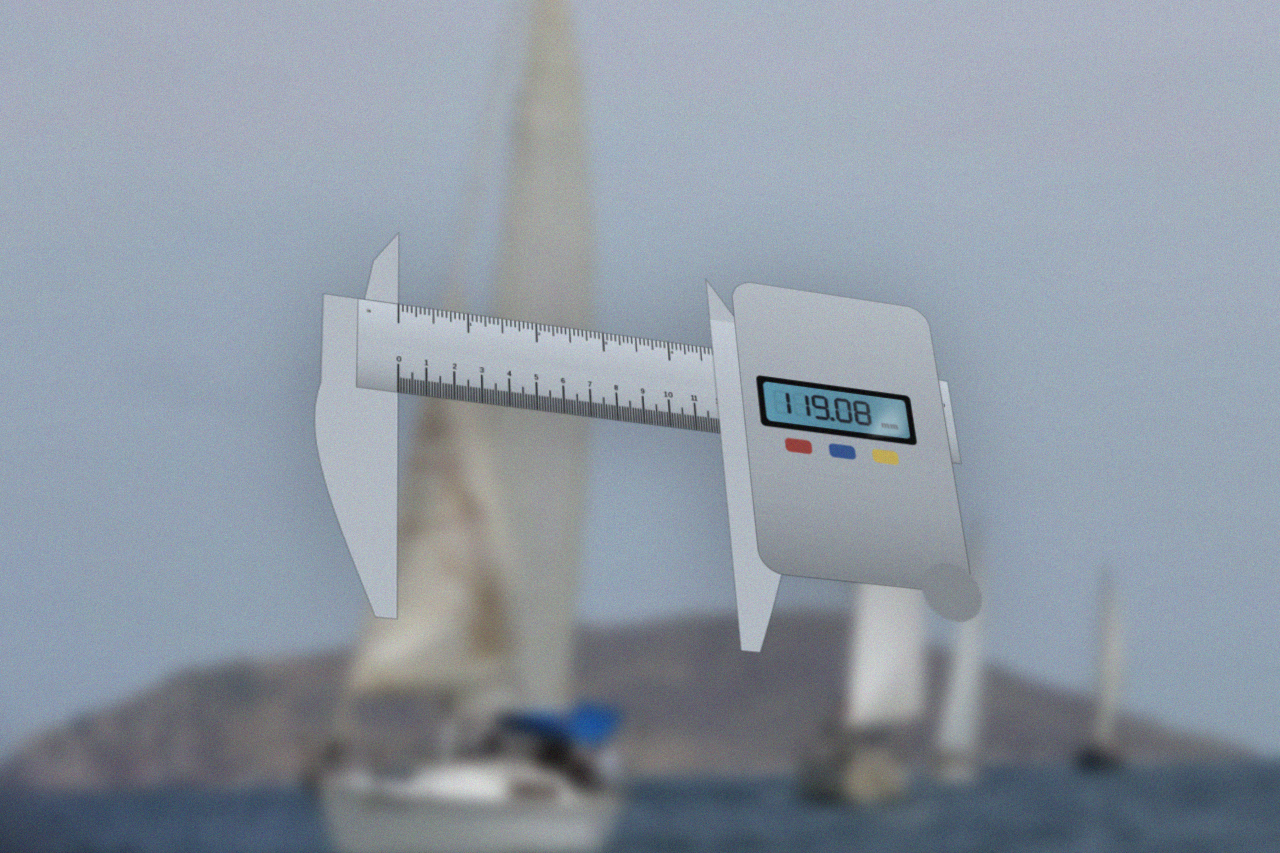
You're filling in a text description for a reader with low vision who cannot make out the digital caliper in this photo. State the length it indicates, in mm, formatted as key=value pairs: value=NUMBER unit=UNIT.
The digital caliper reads value=119.08 unit=mm
